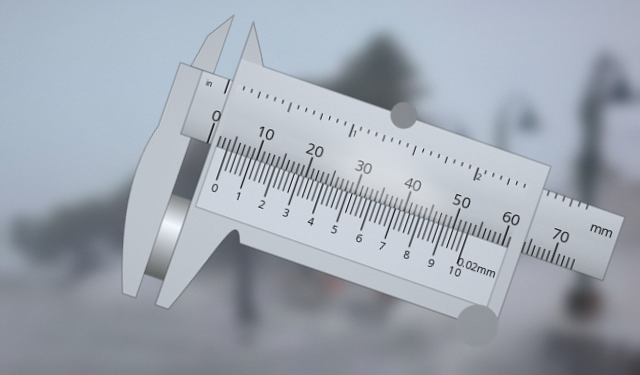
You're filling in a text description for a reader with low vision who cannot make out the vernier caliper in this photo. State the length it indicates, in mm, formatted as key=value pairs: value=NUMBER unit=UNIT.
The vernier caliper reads value=4.0 unit=mm
